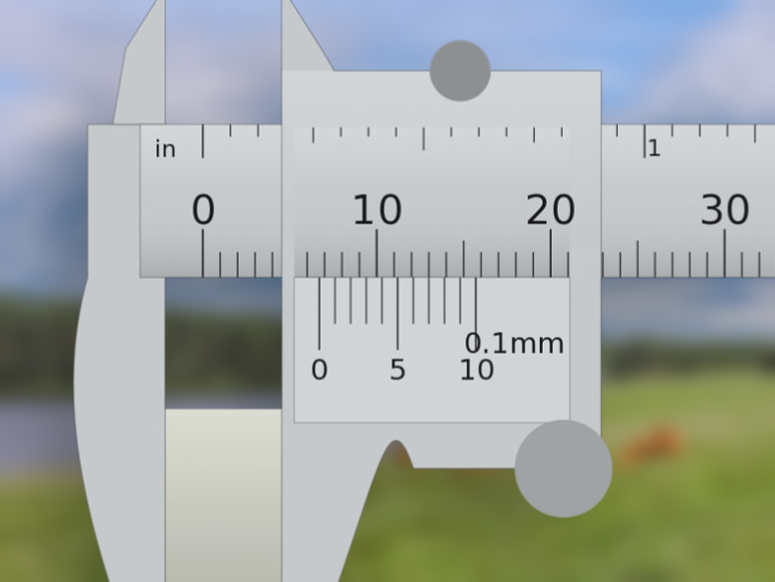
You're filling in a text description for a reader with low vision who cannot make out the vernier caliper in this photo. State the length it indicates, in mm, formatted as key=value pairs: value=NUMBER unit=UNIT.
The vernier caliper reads value=6.7 unit=mm
